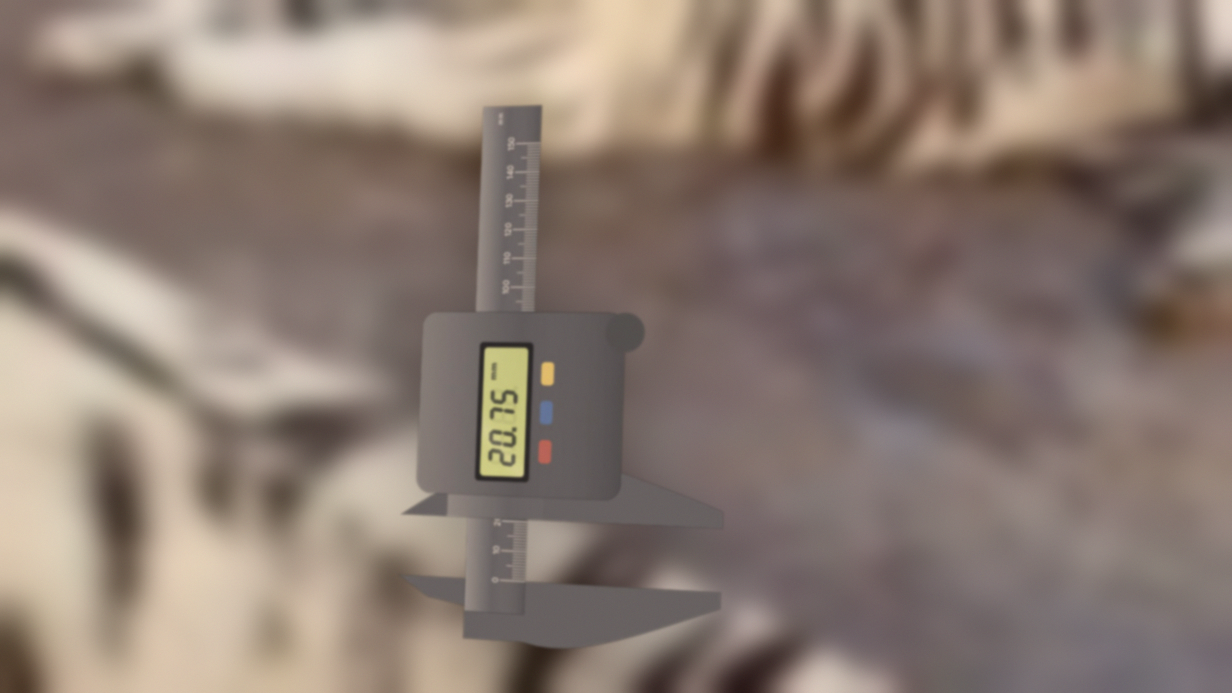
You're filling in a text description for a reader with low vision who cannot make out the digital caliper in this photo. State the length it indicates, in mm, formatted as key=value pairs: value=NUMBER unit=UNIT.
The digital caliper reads value=20.75 unit=mm
